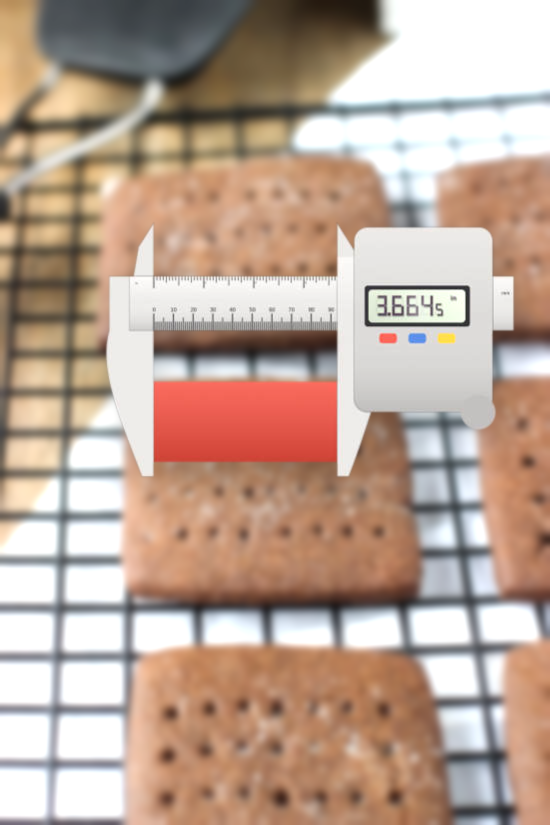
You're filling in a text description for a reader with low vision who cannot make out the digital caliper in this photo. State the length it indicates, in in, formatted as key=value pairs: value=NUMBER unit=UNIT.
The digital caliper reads value=3.6645 unit=in
